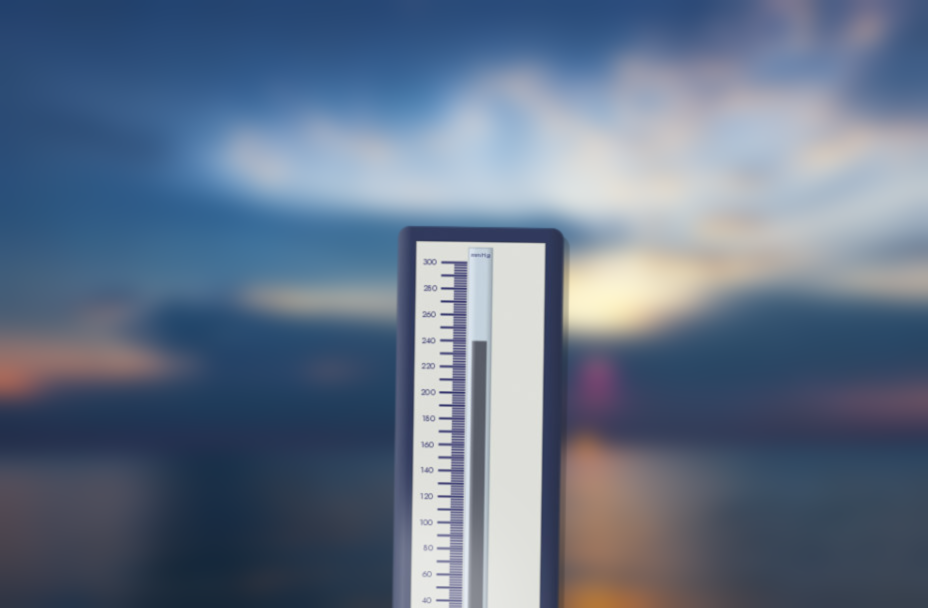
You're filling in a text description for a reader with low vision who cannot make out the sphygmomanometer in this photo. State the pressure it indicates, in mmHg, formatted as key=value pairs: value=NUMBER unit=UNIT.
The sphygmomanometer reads value=240 unit=mmHg
